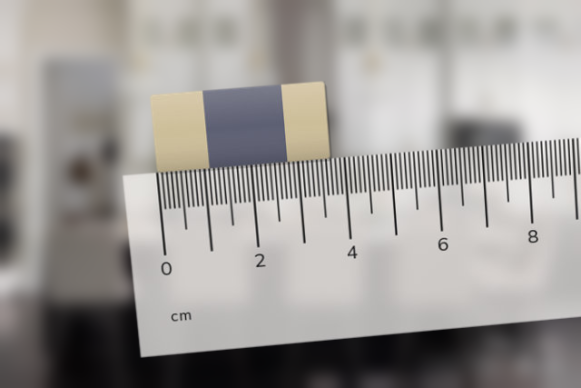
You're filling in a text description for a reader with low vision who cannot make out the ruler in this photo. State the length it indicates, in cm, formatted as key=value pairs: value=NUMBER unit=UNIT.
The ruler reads value=3.7 unit=cm
